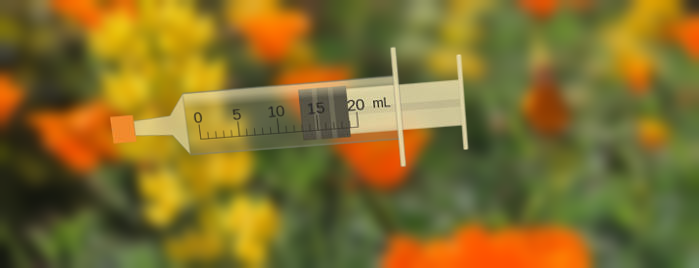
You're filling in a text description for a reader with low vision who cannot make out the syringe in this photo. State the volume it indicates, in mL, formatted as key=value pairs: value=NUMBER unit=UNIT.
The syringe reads value=13 unit=mL
